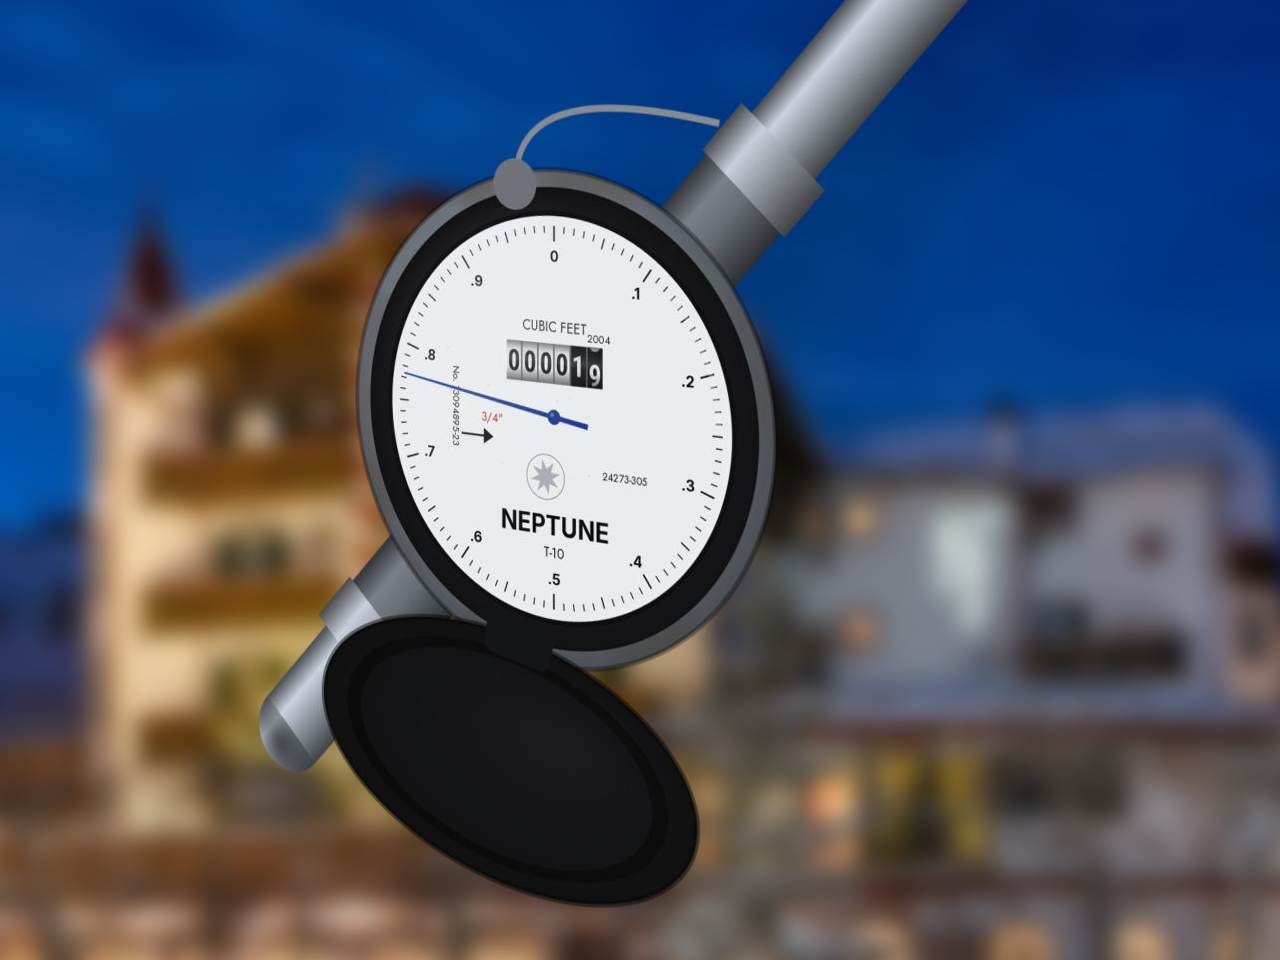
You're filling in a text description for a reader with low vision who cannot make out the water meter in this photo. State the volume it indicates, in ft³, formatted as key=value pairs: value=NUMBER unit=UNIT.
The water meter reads value=18.77 unit=ft³
